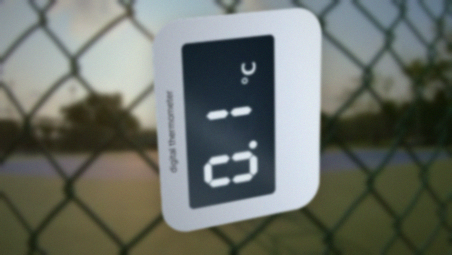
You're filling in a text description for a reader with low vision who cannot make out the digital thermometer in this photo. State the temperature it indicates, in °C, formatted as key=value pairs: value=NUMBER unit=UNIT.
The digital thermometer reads value=0.1 unit=°C
